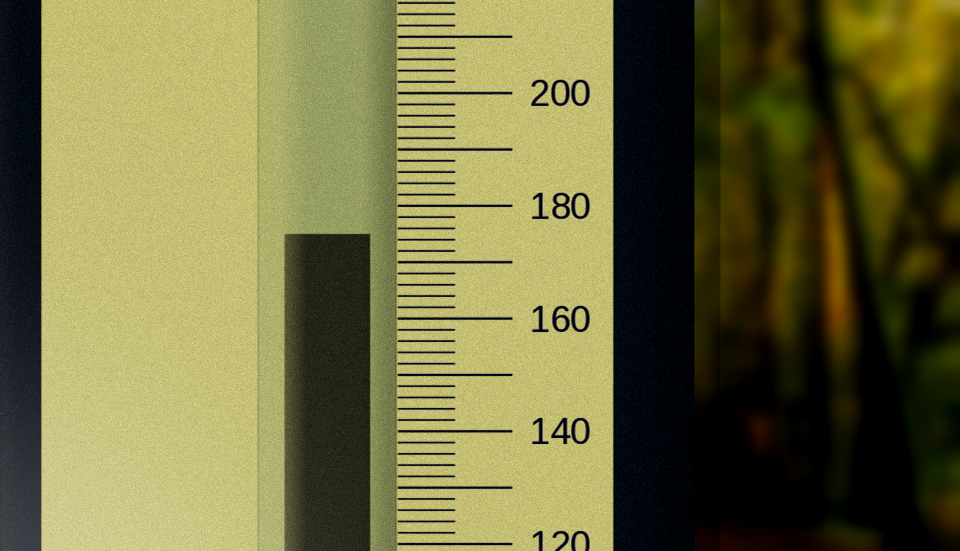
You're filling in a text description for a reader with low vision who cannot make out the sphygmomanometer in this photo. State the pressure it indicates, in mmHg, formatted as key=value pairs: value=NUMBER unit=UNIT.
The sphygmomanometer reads value=175 unit=mmHg
